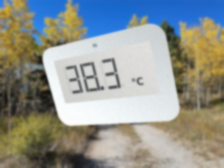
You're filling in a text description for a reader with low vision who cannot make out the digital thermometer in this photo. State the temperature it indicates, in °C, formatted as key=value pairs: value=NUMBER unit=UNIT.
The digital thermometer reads value=38.3 unit=°C
